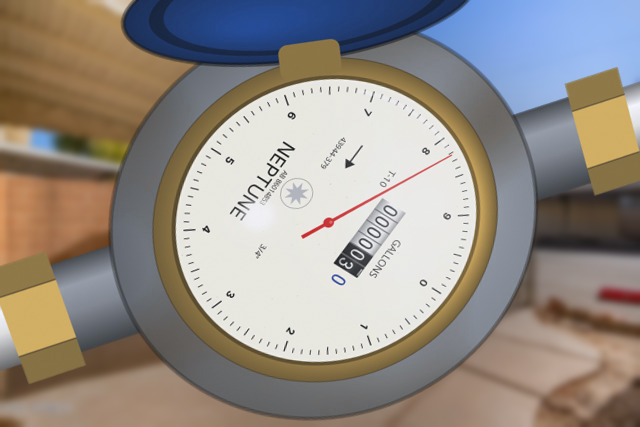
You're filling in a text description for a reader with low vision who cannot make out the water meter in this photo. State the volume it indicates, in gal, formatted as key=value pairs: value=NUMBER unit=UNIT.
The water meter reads value=28.2 unit=gal
